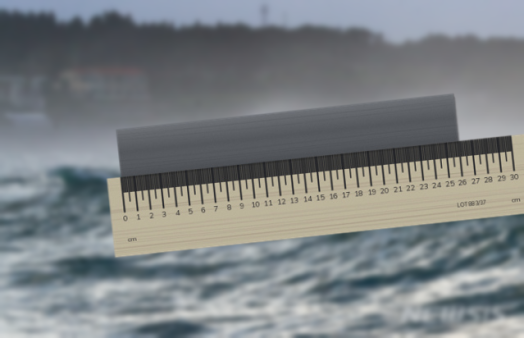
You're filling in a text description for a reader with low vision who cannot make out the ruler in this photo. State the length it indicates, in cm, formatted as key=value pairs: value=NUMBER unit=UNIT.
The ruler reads value=26 unit=cm
